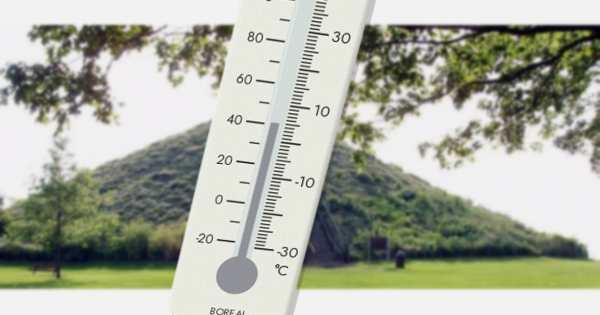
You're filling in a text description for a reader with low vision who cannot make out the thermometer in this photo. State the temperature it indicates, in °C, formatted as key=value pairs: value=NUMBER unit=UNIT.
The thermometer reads value=5 unit=°C
